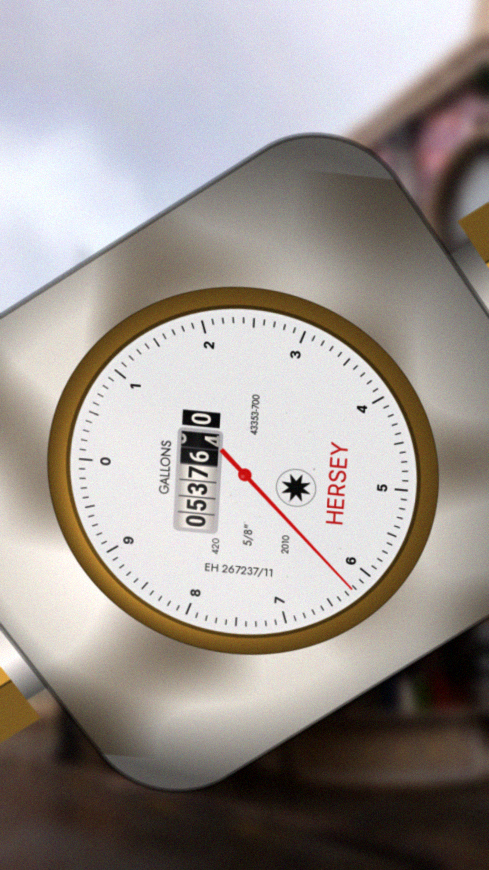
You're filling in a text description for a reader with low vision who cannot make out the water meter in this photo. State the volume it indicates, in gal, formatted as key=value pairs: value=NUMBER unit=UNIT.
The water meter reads value=537636.2 unit=gal
